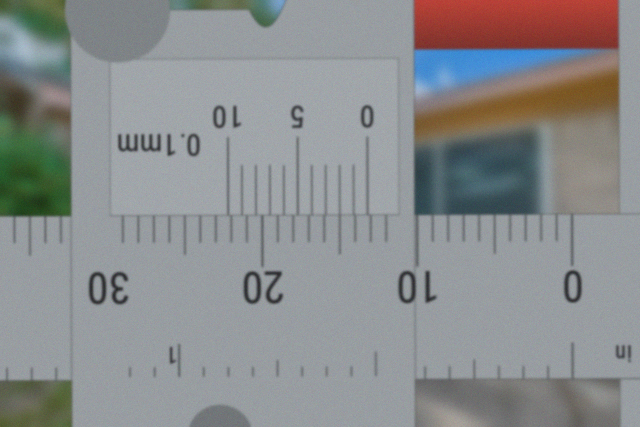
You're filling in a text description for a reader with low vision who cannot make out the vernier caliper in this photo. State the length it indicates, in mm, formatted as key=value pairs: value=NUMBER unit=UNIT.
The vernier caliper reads value=13.2 unit=mm
